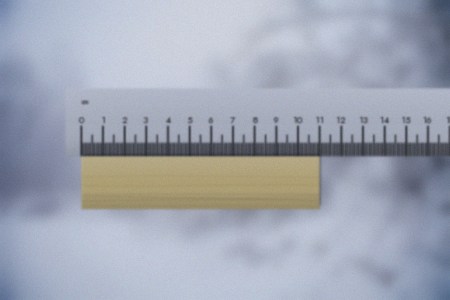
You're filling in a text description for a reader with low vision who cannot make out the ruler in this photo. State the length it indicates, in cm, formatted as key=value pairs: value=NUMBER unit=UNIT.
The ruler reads value=11 unit=cm
